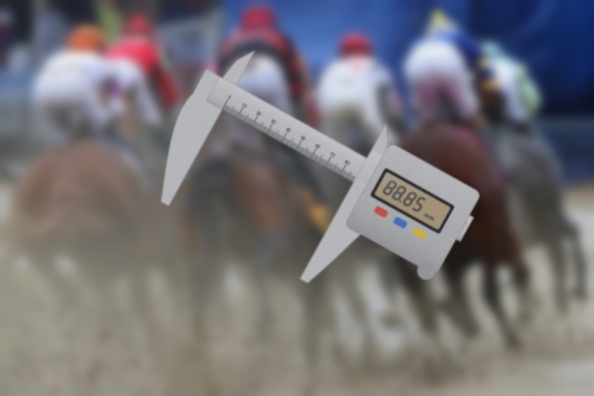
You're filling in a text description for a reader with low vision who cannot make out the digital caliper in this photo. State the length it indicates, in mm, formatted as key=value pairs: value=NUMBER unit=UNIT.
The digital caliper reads value=88.85 unit=mm
